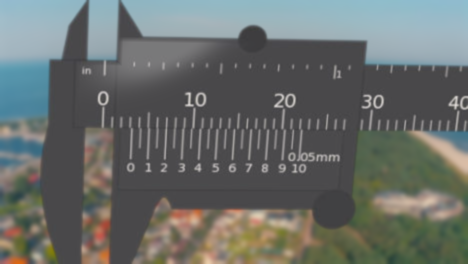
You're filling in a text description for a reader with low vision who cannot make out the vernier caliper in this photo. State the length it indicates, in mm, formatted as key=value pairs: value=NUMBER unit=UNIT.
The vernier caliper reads value=3.2 unit=mm
